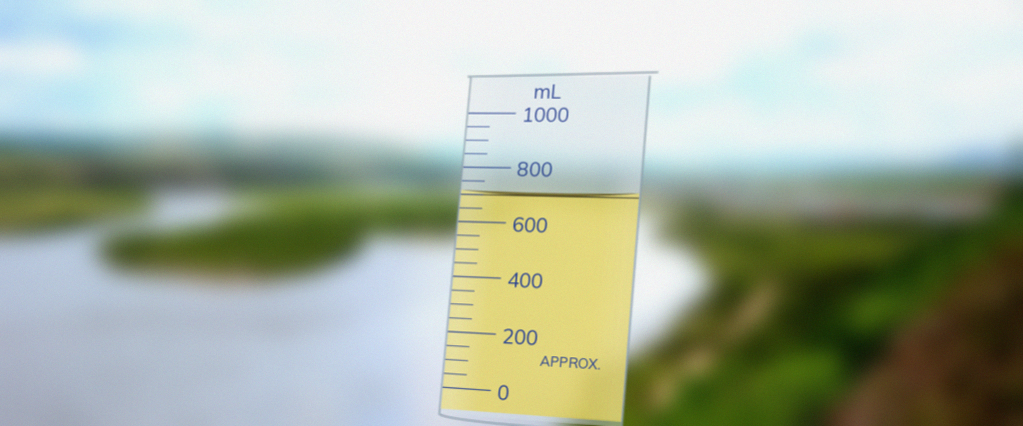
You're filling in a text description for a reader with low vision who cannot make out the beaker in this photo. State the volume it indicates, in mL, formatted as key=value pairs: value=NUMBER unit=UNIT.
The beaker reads value=700 unit=mL
